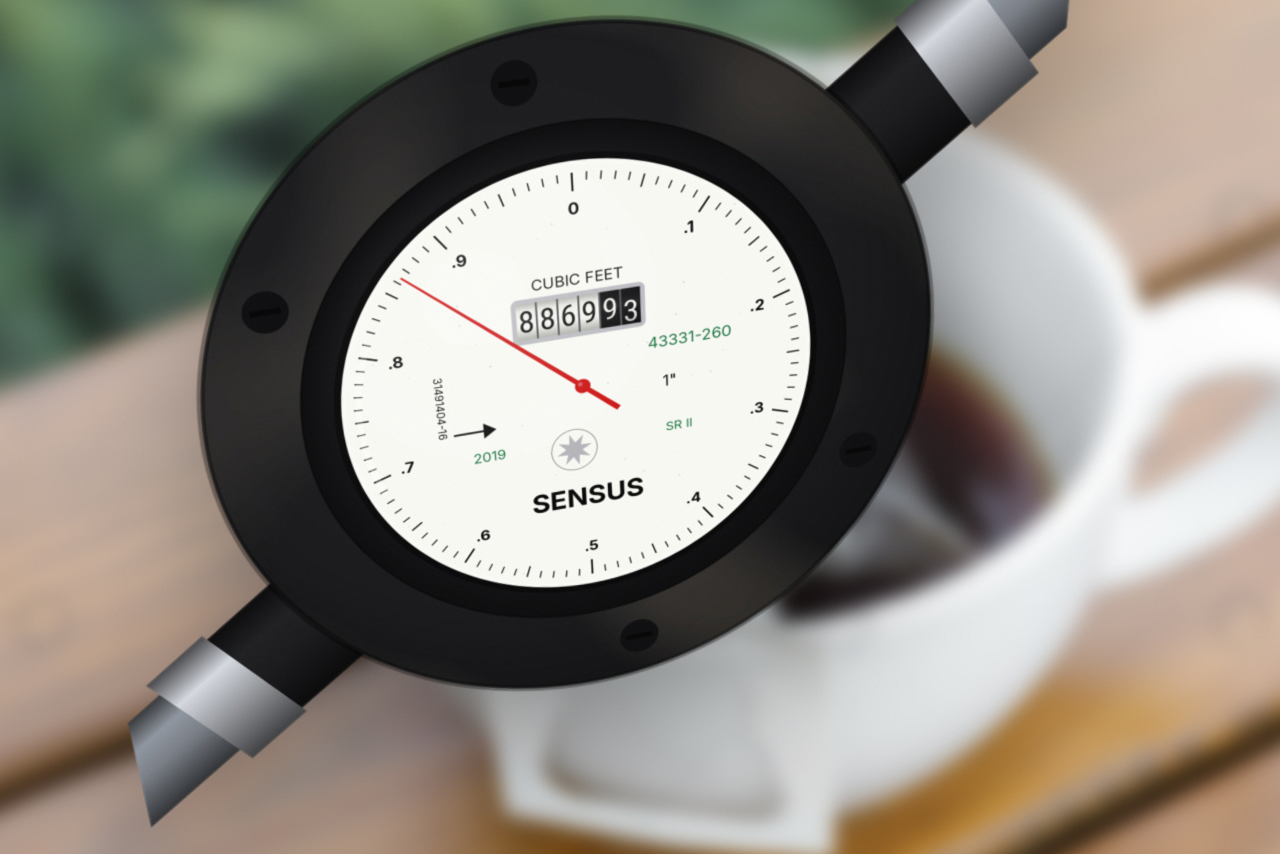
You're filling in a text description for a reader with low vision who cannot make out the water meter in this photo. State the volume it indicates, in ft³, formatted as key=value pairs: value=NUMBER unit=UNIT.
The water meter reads value=886992.86 unit=ft³
